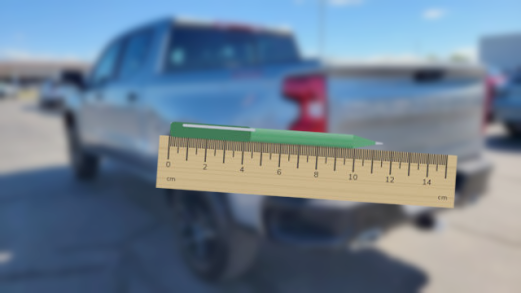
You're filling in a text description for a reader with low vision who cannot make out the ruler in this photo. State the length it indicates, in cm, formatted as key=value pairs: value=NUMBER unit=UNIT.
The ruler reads value=11.5 unit=cm
